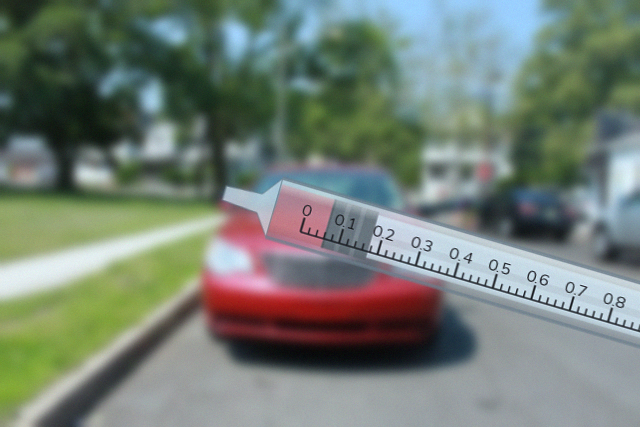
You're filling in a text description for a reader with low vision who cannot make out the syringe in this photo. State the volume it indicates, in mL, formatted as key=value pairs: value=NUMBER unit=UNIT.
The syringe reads value=0.06 unit=mL
